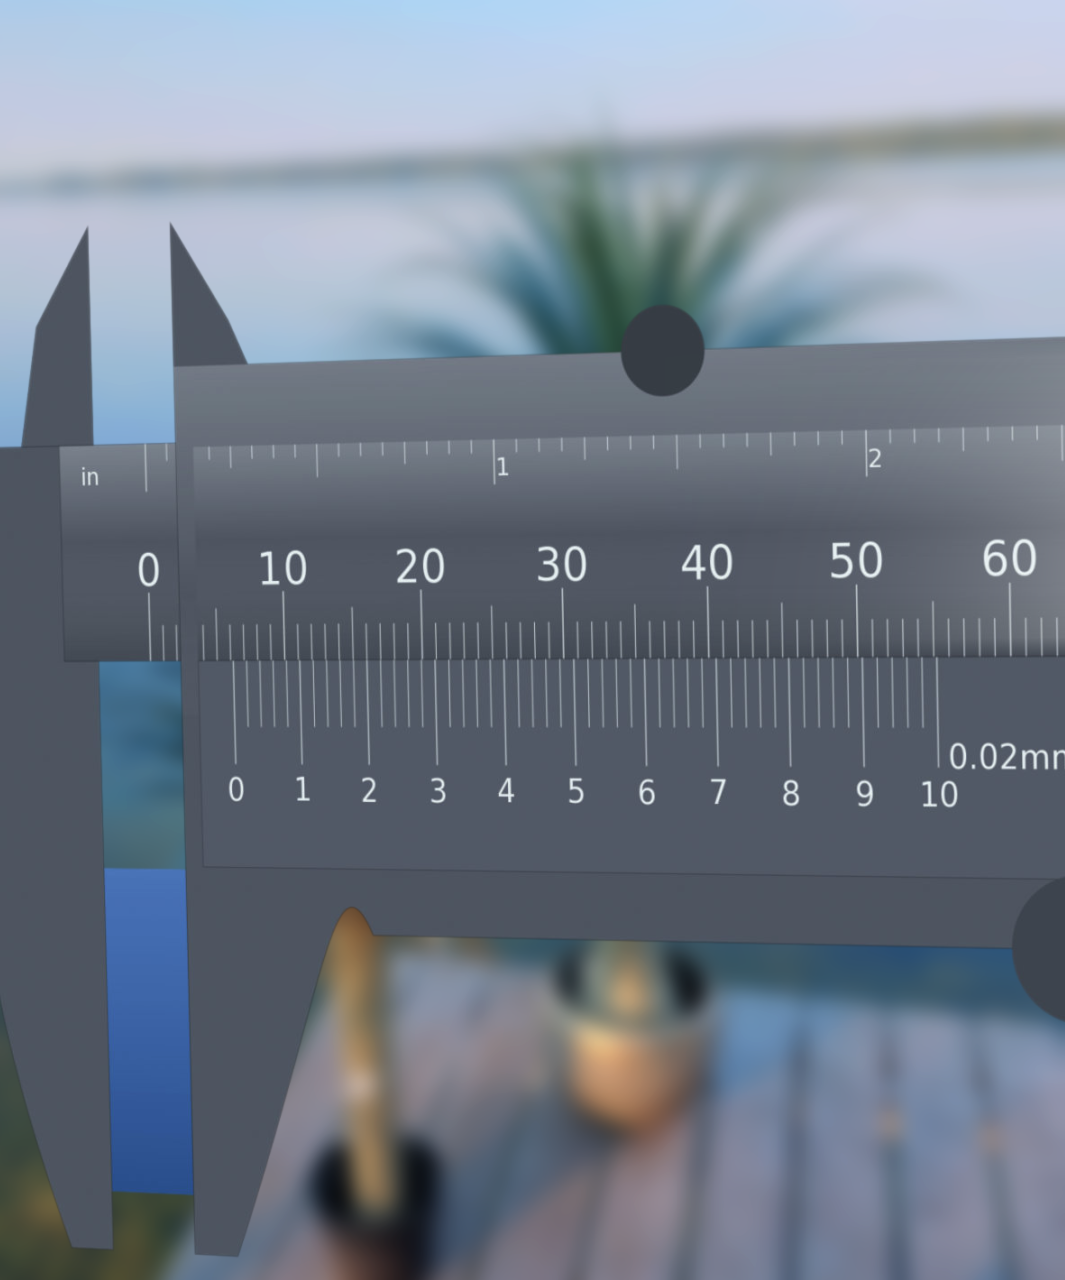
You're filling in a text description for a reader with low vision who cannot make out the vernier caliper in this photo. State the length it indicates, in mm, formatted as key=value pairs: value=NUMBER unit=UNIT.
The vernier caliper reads value=6.2 unit=mm
